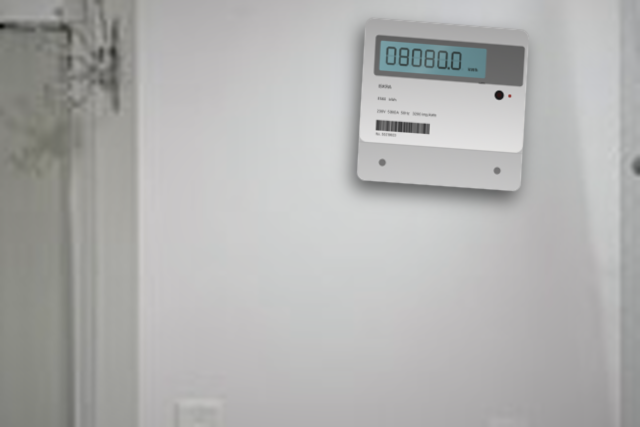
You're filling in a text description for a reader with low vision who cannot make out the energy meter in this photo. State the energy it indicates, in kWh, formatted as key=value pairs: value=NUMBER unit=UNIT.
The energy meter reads value=8080.0 unit=kWh
